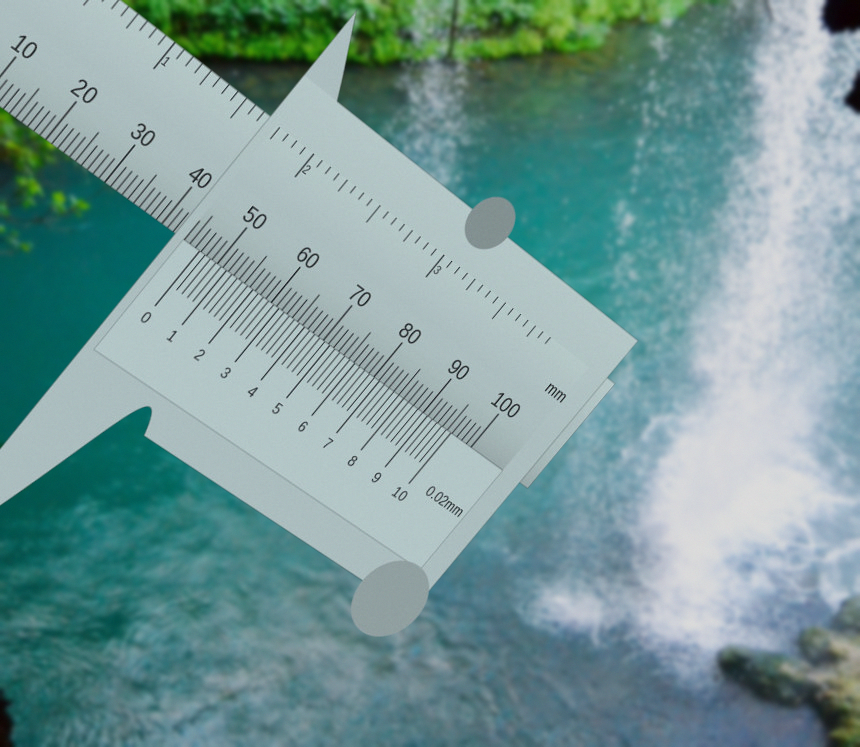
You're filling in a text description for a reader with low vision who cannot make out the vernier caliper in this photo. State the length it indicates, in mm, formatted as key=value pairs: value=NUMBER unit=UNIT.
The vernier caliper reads value=46.8 unit=mm
